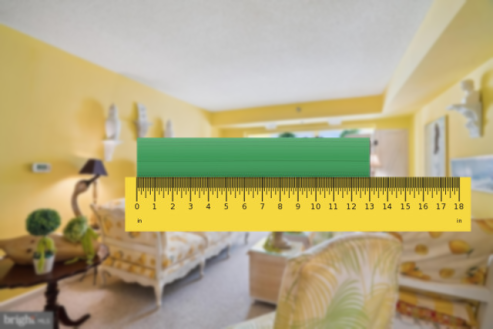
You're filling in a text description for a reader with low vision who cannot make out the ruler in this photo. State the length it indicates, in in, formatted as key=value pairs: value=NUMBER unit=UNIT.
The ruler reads value=13 unit=in
